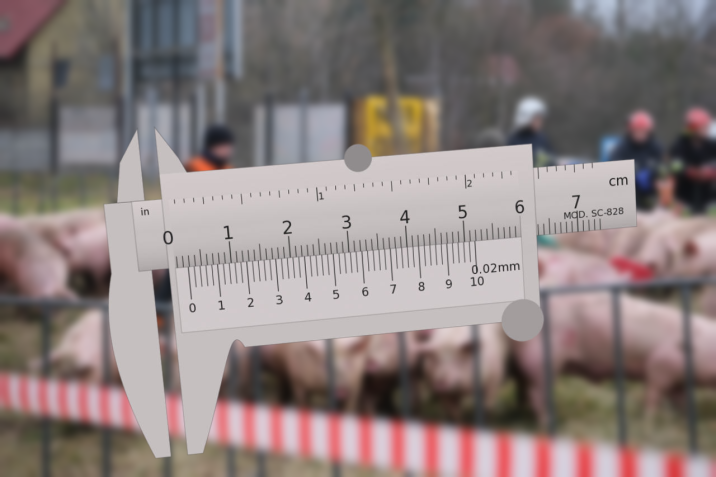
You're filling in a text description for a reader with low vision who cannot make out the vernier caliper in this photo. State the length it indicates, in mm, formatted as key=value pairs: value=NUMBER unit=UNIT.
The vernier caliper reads value=2.8 unit=mm
